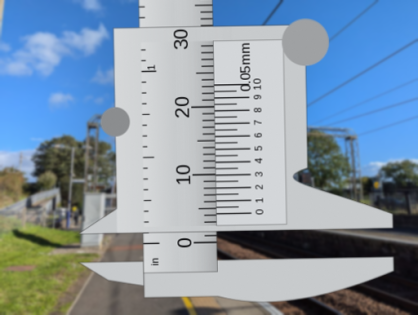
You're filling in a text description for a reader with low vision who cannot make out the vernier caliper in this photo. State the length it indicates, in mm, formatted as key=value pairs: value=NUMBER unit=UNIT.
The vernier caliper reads value=4.2 unit=mm
